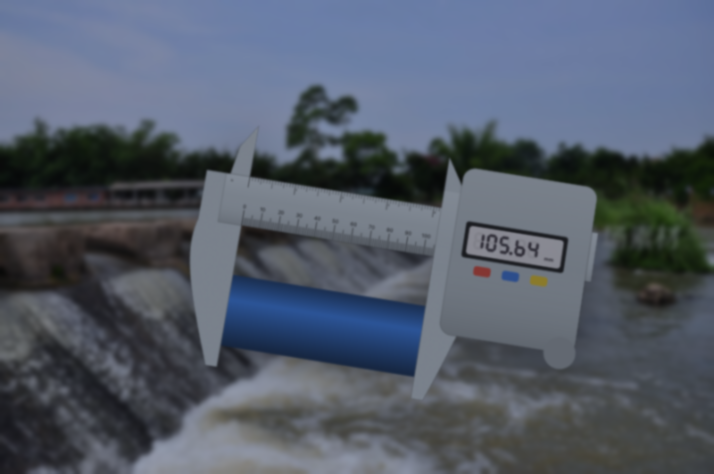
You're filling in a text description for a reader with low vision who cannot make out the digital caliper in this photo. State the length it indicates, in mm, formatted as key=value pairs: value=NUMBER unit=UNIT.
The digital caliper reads value=105.64 unit=mm
